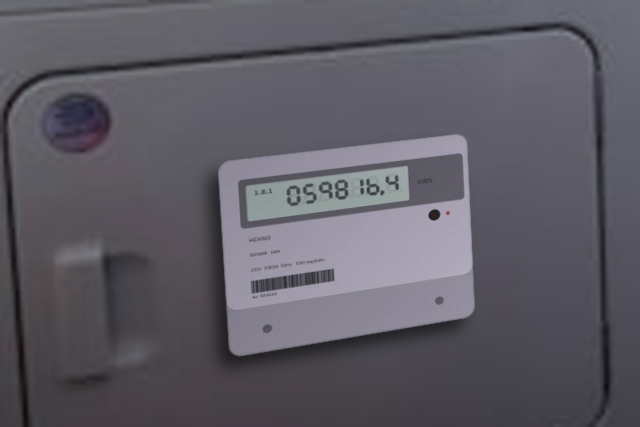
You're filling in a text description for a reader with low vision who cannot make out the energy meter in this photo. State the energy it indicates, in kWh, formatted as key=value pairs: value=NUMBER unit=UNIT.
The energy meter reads value=59816.4 unit=kWh
